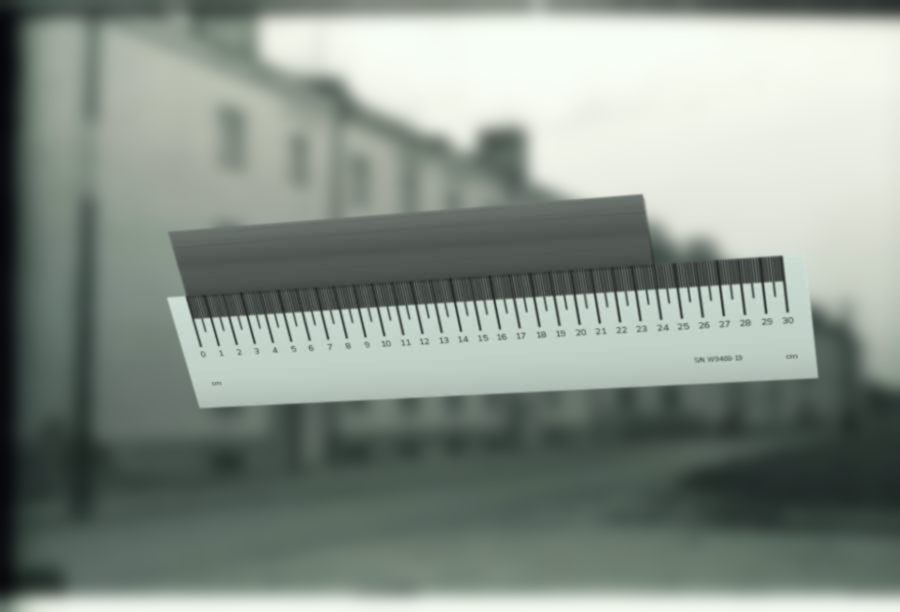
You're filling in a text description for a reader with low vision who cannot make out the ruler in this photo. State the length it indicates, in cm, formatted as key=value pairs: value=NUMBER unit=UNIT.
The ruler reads value=24 unit=cm
